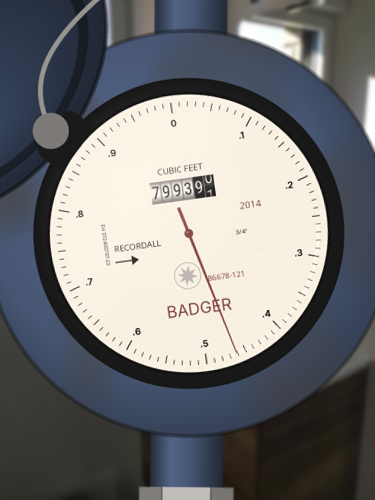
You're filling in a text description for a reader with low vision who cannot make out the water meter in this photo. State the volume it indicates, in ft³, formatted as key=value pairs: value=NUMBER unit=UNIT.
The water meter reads value=799390.46 unit=ft³
